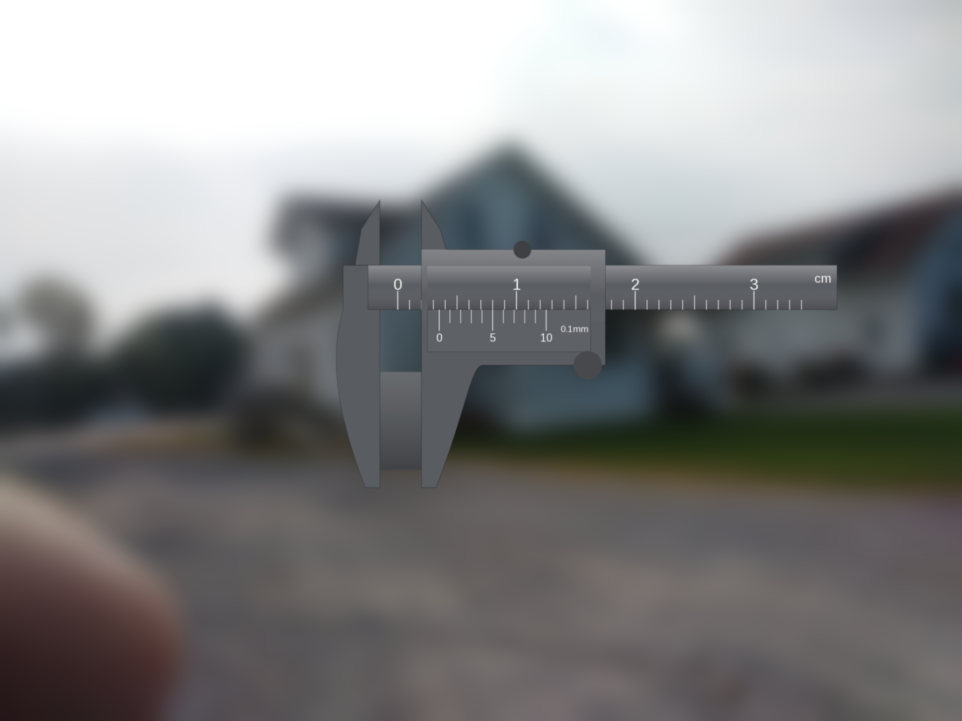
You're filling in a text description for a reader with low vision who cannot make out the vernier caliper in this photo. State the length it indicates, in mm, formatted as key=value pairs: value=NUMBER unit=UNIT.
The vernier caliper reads value=3.5 unit=mm
